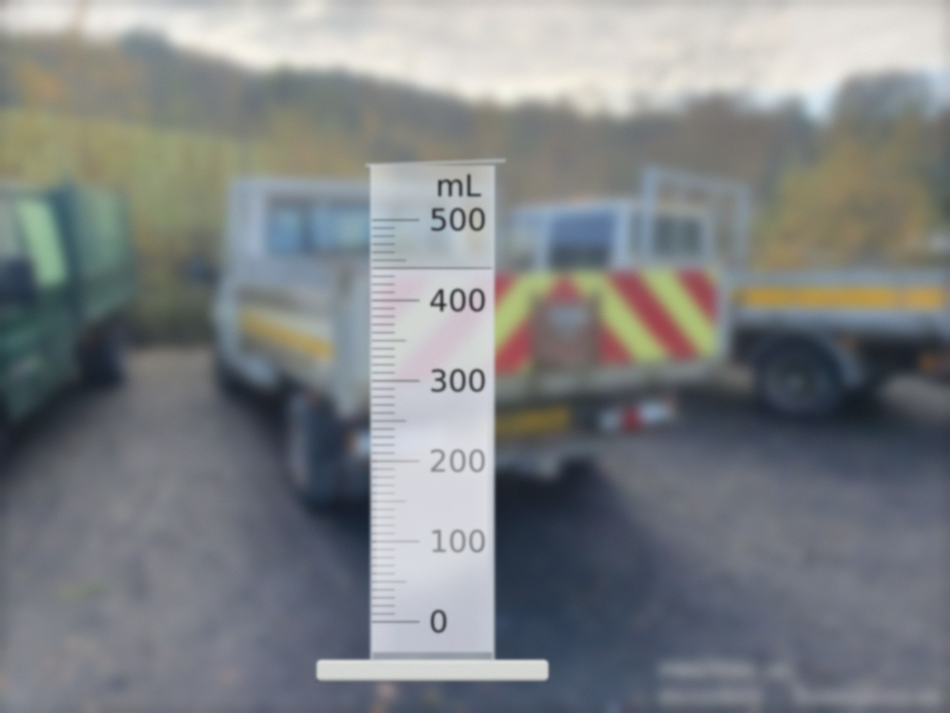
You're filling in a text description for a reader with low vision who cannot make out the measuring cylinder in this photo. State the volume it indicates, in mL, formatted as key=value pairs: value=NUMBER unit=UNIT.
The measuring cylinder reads value=440 unit=mL
